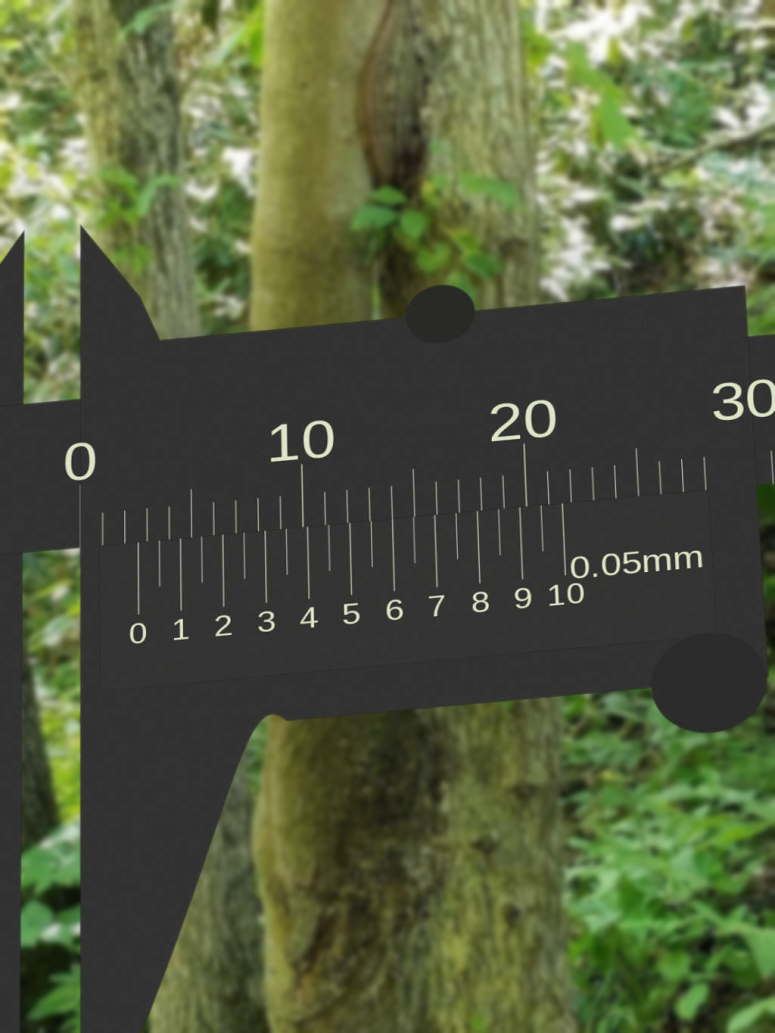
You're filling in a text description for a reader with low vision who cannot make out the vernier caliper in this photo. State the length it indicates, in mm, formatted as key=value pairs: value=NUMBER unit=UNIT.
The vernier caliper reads value=2.60 unit=mm
